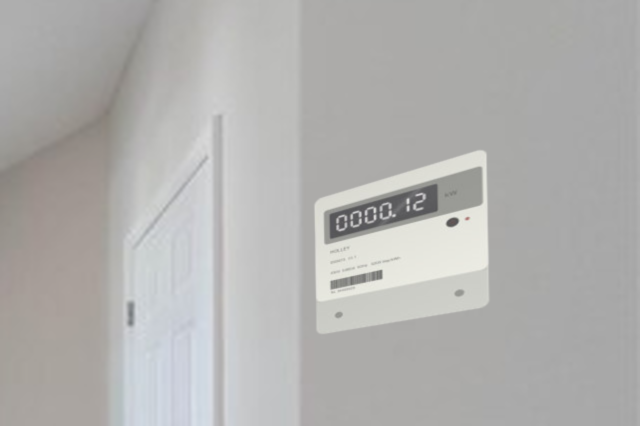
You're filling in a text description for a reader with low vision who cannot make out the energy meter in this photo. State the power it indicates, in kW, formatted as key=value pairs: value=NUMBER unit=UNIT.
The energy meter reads value=0.12 unit=kW
